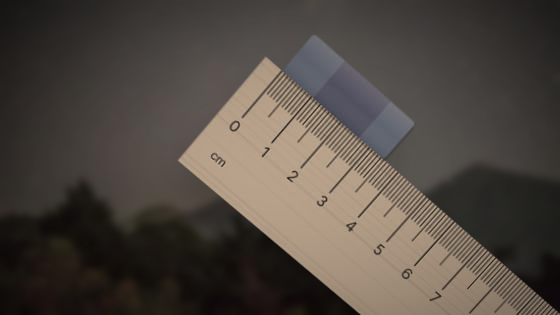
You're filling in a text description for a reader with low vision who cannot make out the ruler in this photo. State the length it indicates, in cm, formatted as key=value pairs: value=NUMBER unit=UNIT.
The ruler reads value=3.5 unit=cm
